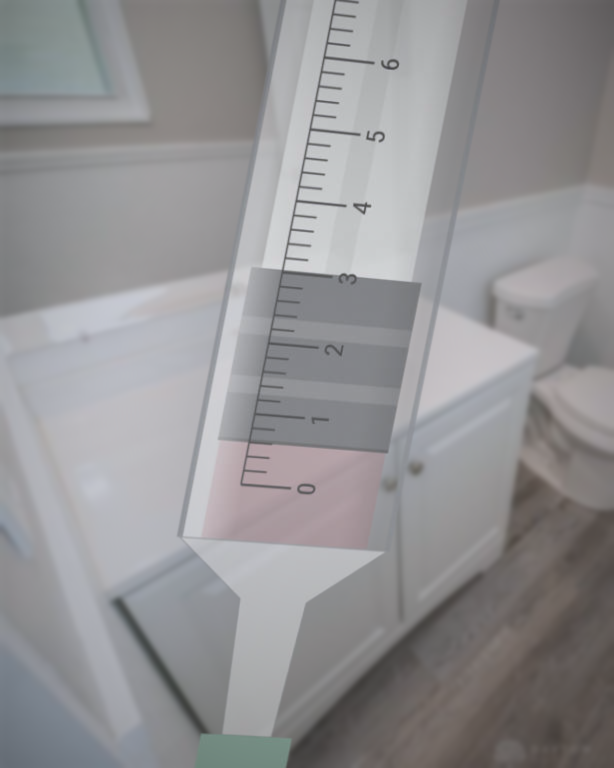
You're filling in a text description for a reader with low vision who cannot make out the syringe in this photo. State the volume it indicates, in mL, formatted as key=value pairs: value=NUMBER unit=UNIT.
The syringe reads value=0.6 unit=mL
